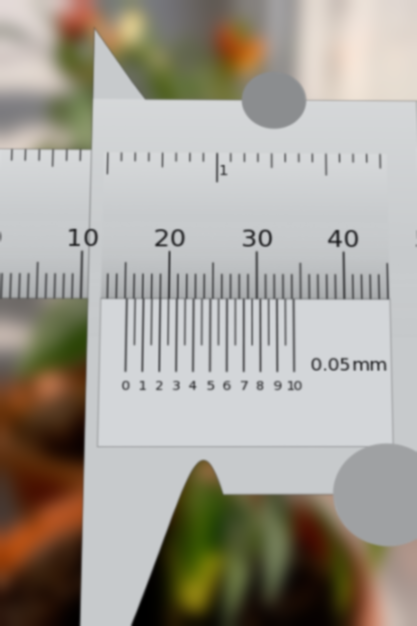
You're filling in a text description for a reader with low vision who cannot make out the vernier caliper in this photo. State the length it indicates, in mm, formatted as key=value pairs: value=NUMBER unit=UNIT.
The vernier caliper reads value=15.2 unit=mm
